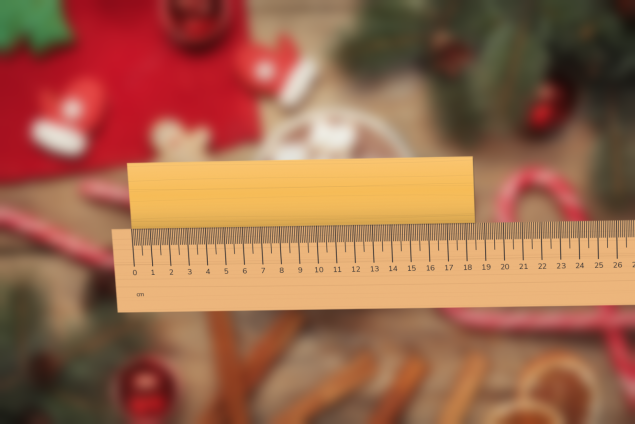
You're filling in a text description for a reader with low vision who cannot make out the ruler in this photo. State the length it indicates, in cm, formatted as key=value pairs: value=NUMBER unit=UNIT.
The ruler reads value=18.5 unit=cm
